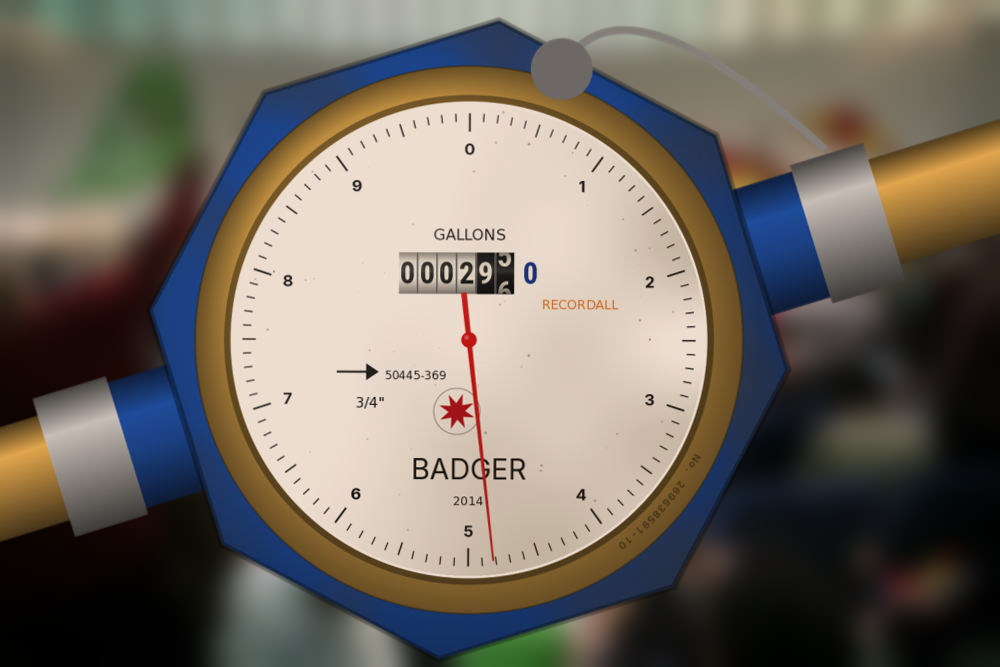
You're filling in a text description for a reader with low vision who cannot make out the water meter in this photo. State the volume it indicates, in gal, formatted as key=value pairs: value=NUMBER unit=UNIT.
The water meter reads value=2954.8 unit=gal
